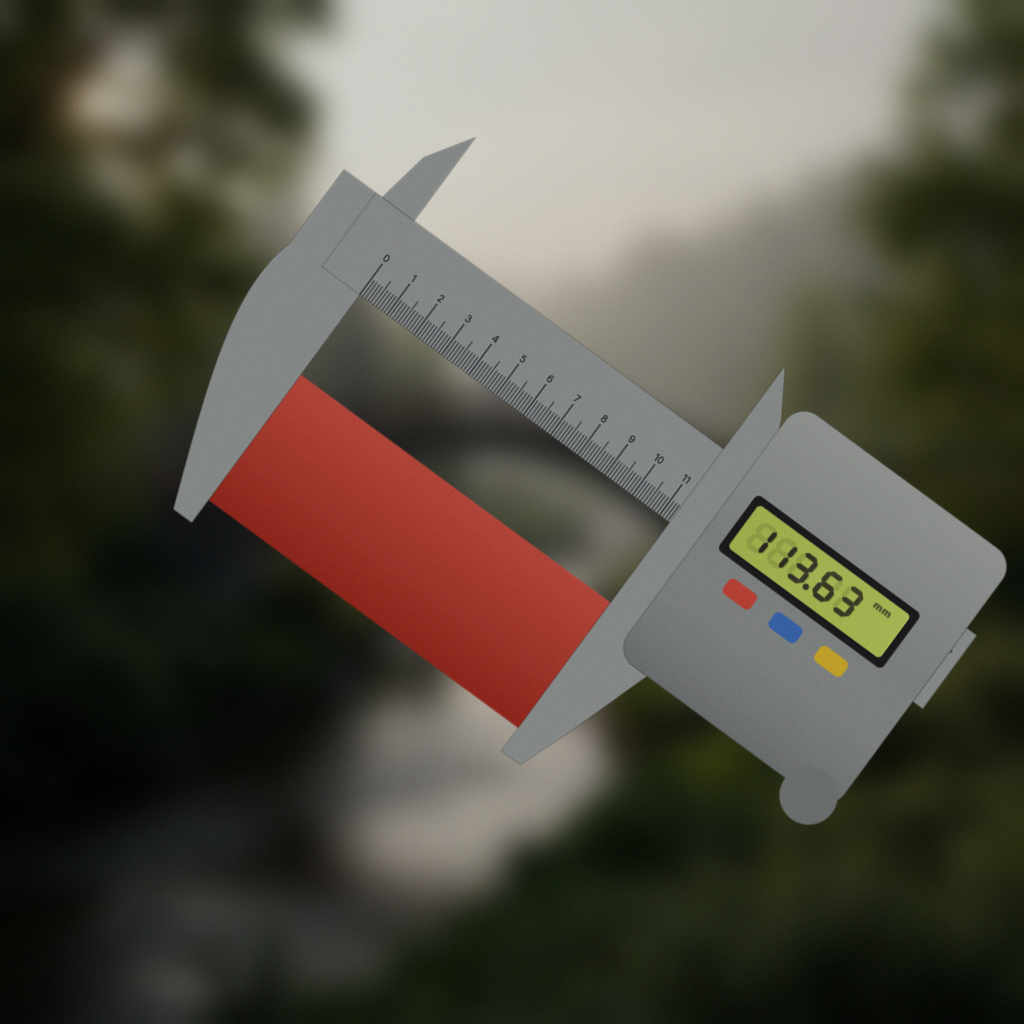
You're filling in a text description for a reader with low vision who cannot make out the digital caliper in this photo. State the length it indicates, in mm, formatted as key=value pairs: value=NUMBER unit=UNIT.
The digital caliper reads value=113.63 unit=mm
